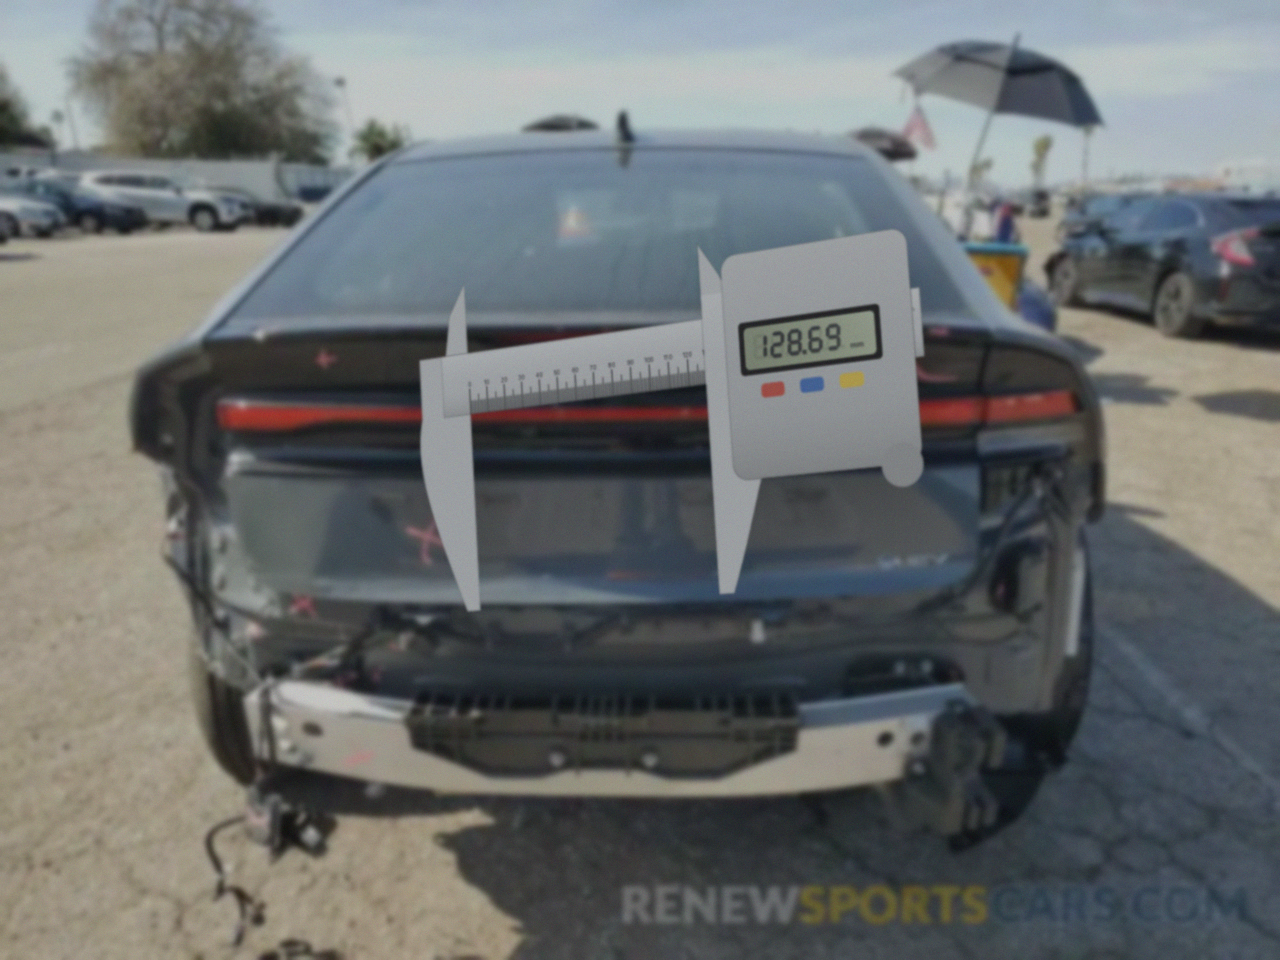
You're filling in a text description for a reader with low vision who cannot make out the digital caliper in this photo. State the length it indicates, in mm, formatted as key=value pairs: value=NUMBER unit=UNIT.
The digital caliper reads value=128.69 unit=mm
